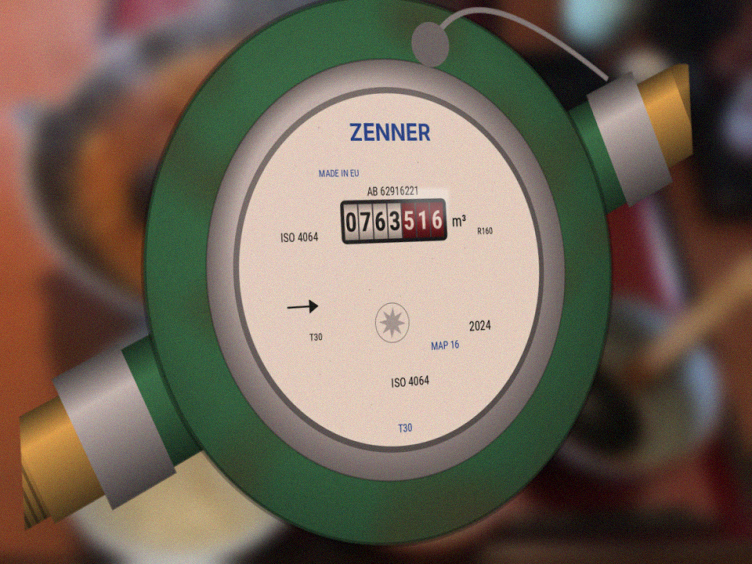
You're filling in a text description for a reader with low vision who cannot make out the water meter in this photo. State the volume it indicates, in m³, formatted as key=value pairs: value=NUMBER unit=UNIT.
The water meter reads value=763.516 unit=m³
